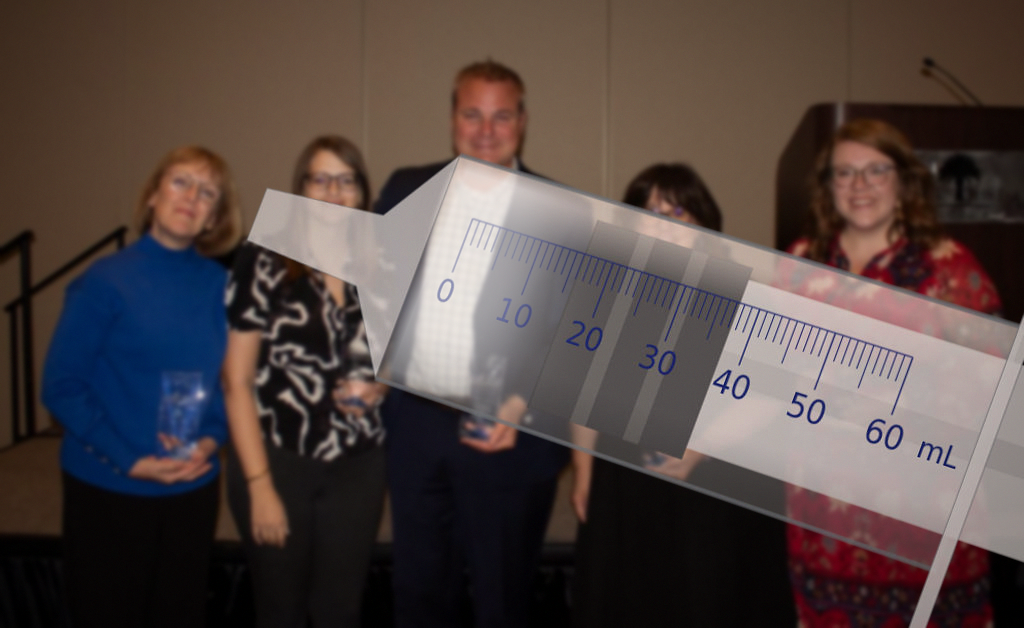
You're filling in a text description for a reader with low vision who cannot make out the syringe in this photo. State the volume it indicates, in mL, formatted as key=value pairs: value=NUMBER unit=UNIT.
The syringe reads value=16 unit=mL
